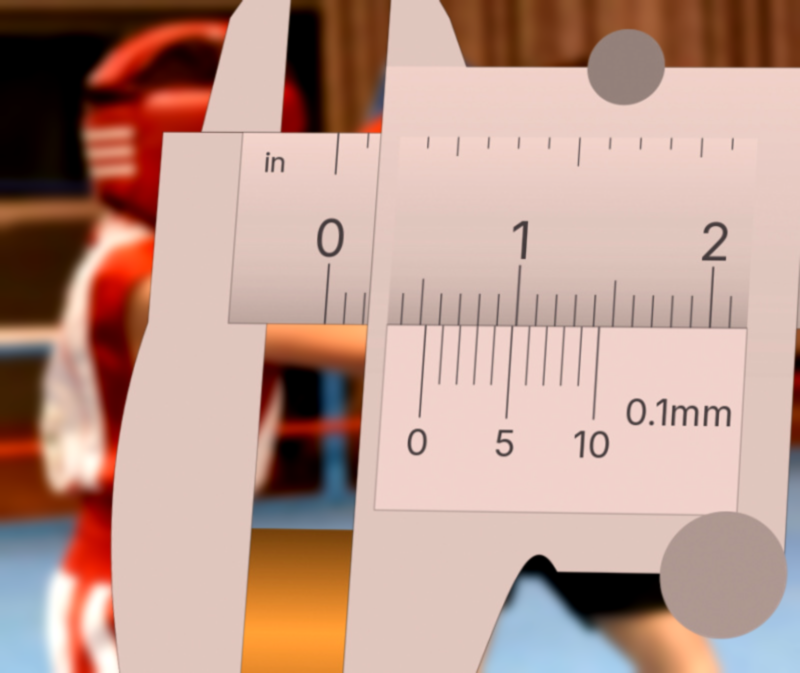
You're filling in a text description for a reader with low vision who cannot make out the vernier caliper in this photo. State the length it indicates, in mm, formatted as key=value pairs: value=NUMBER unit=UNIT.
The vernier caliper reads value=5.3 unit=mm
